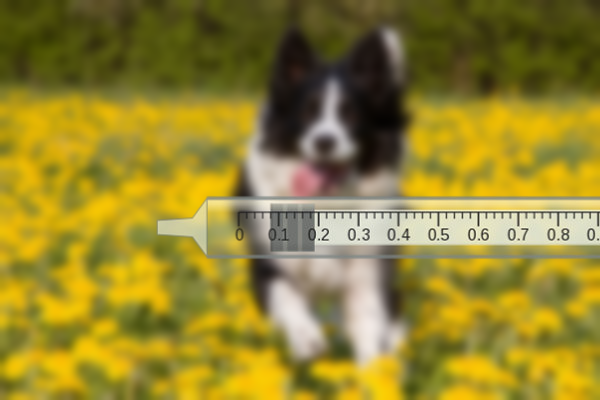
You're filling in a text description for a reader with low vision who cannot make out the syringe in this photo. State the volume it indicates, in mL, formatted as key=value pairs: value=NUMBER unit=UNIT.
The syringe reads value=0.08 unit=mL
